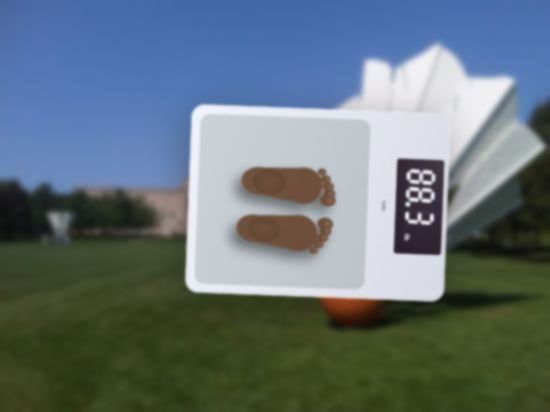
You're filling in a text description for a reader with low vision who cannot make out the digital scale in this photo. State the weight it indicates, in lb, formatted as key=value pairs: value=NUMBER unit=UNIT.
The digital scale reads value=88.3 unit=lb
